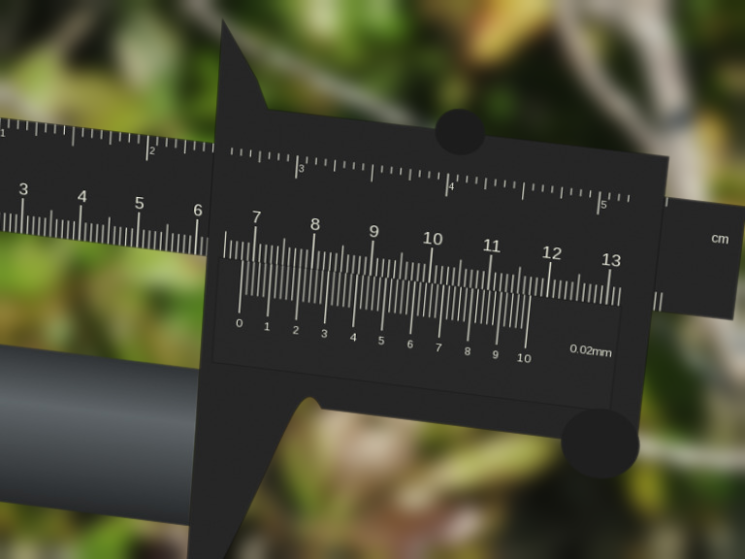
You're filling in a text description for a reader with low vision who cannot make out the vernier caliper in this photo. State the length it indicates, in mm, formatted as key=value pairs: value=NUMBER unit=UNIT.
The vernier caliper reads value=68.2 unit=mm
